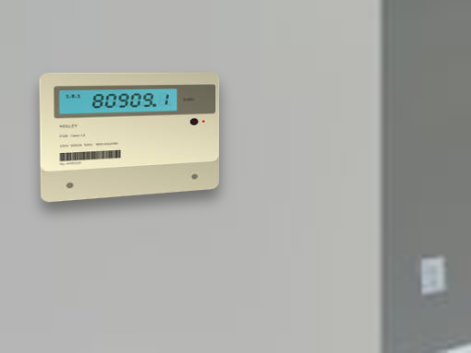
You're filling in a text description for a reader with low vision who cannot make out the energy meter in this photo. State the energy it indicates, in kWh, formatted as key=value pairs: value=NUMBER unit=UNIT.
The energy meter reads value=80909.1 unit=kWh
